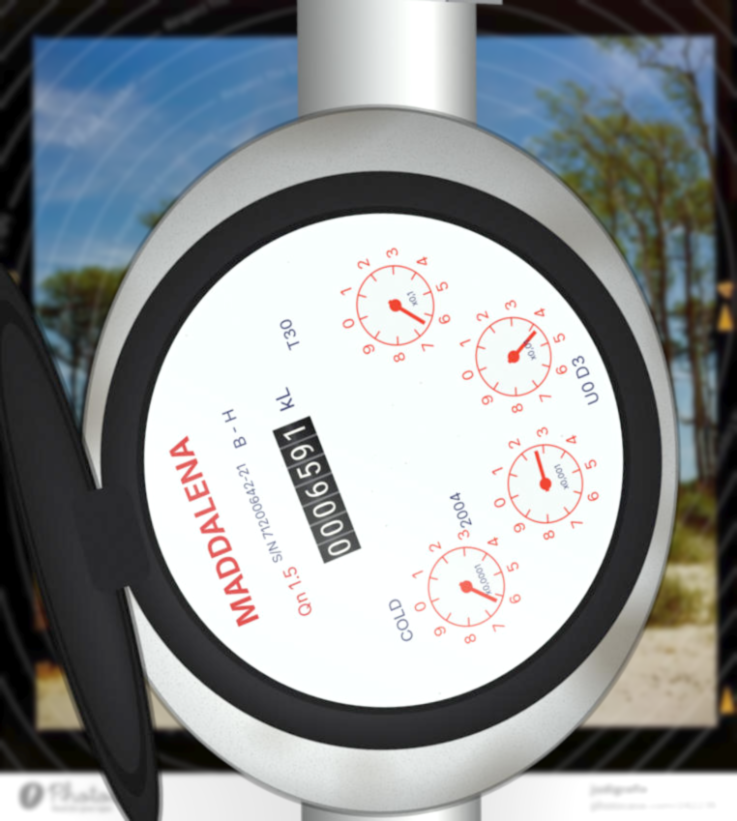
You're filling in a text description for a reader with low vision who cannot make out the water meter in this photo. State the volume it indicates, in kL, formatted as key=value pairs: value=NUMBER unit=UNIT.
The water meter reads value=6591.6426 unit=kL
